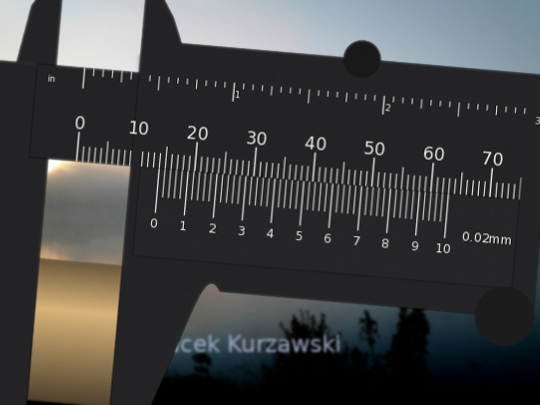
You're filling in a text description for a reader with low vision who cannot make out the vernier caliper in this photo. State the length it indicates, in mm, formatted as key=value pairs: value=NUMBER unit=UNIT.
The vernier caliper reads value=14.0 unit=mm
